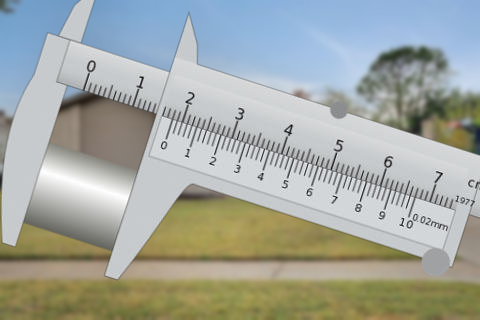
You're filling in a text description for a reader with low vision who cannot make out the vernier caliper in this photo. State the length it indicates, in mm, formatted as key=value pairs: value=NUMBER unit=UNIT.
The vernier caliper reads value=18.0 unit=mm
